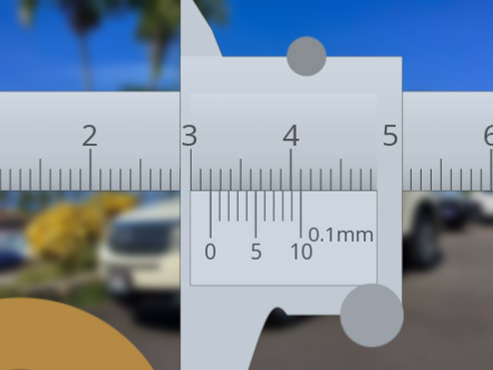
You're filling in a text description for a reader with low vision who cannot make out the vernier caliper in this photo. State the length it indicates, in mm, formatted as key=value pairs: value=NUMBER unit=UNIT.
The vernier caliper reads value=32.0 unit=mm
